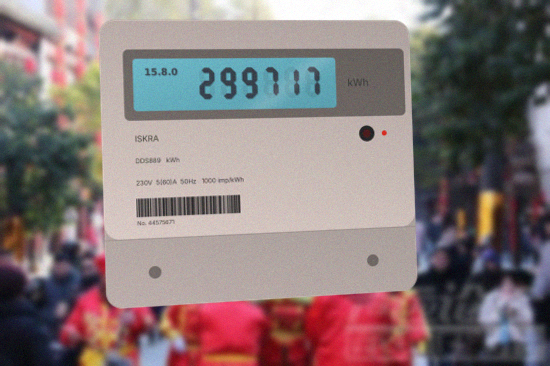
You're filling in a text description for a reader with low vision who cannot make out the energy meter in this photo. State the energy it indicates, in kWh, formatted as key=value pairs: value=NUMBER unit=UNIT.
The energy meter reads value=299717 unit=kWh
